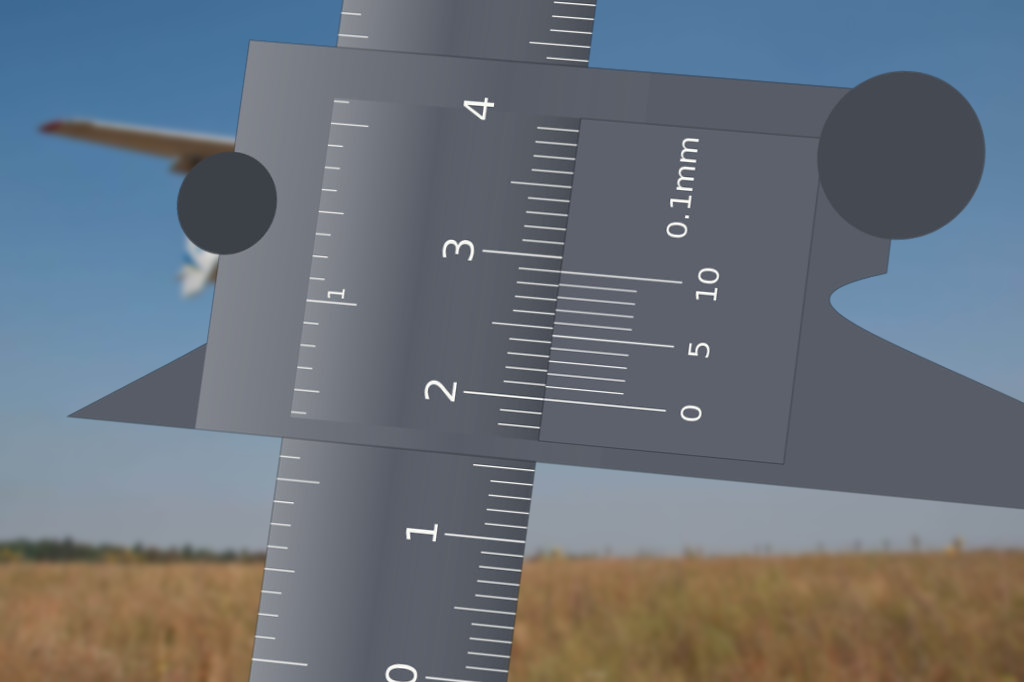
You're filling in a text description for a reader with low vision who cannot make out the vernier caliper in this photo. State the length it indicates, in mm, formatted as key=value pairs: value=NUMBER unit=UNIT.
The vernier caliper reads value=20.0 unit=mm
